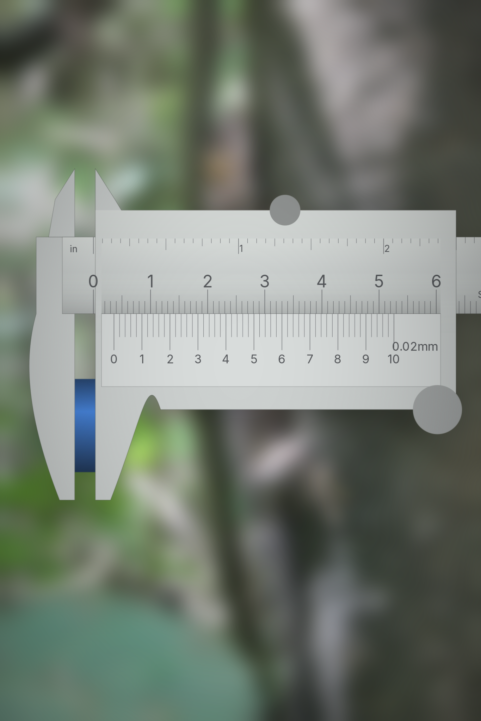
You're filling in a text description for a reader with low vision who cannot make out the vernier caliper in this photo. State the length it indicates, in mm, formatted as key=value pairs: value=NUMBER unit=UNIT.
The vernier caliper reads value=3.6 unit=mm
